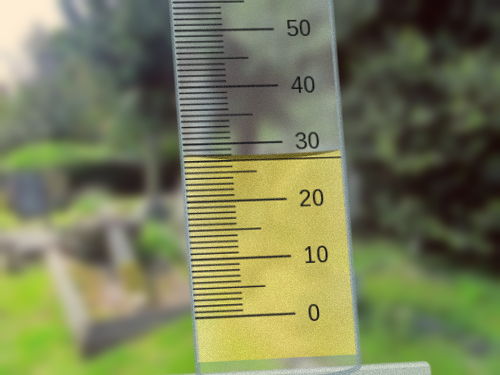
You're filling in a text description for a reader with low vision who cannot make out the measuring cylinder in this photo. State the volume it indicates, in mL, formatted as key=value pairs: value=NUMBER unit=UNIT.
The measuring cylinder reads value=27 unit=mL
